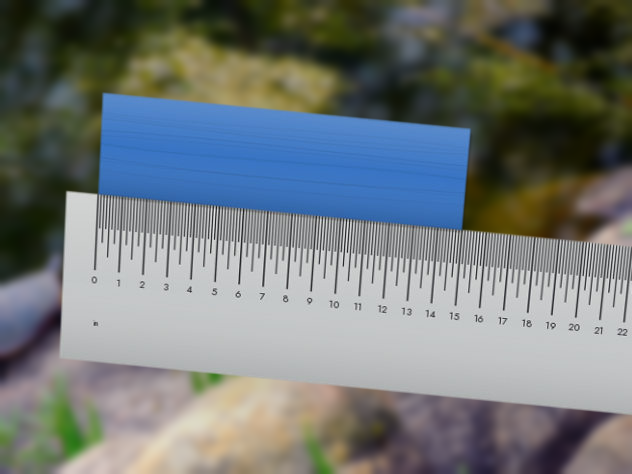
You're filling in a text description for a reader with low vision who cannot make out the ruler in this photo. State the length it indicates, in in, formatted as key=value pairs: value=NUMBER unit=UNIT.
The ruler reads value=15 unit=in
